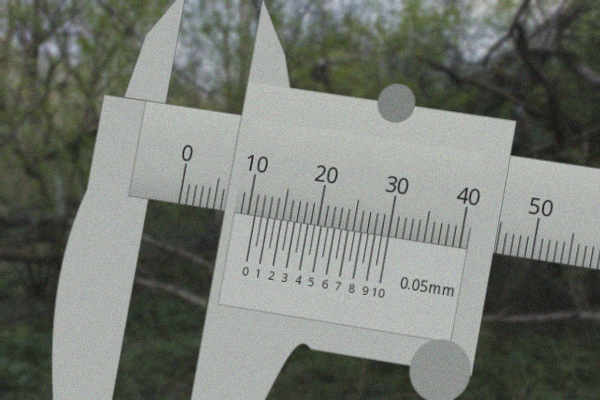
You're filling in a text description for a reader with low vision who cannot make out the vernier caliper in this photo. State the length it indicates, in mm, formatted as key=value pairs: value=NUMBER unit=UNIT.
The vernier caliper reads value=11.0 unit=mm
